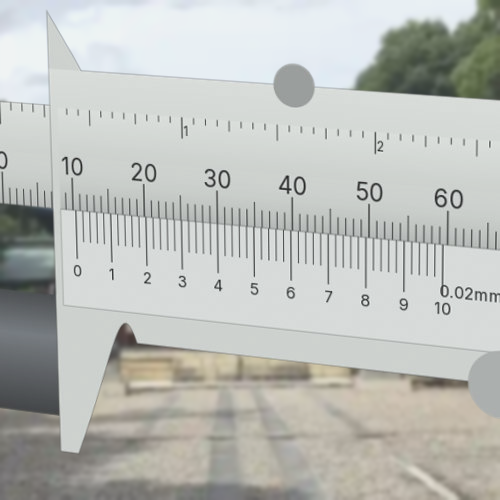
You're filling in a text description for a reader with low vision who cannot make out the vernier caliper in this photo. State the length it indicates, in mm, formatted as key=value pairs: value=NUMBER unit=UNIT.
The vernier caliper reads value=10.4 unit=mm
